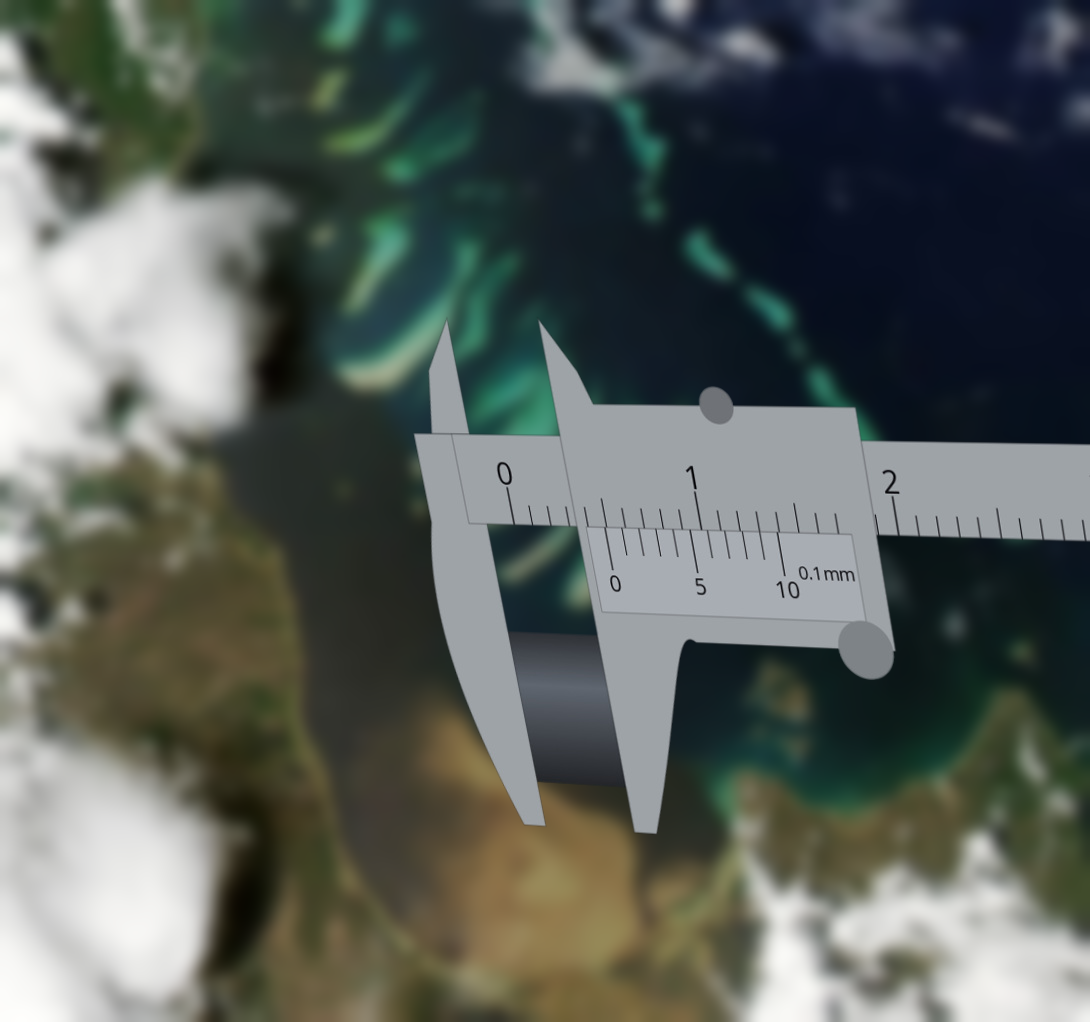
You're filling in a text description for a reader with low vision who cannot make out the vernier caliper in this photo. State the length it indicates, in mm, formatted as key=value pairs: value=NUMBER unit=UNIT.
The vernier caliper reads value=4.9 unit=mm
